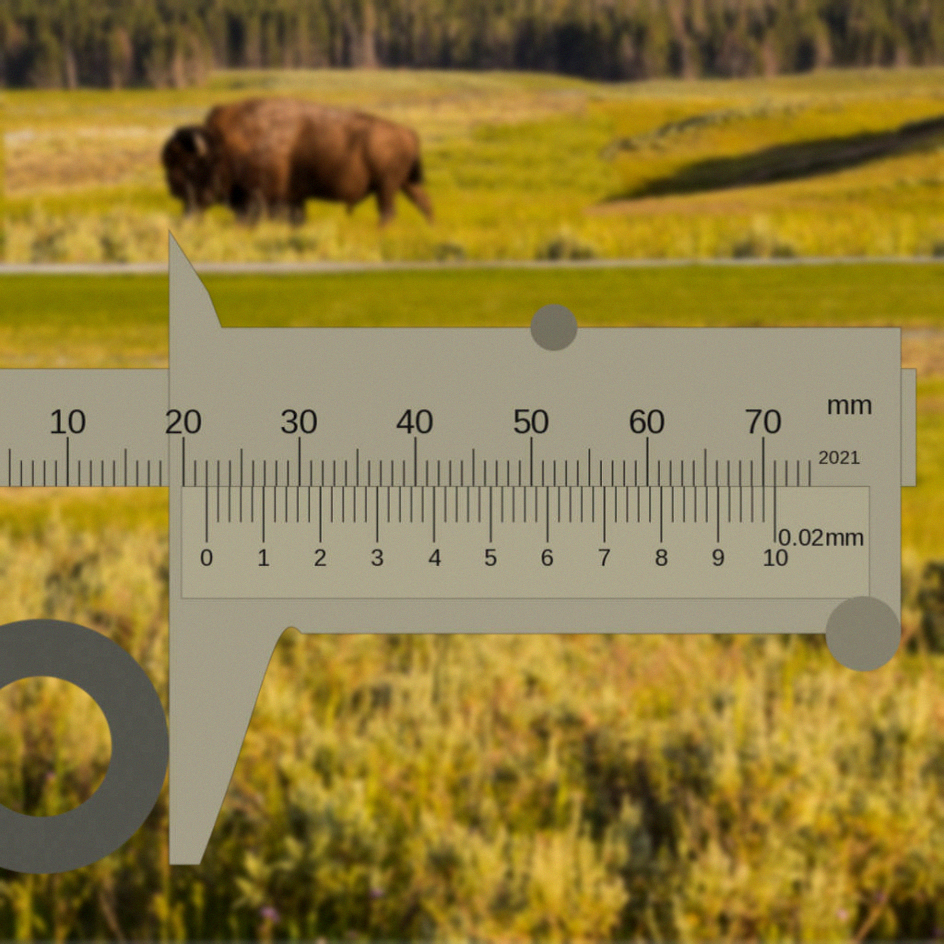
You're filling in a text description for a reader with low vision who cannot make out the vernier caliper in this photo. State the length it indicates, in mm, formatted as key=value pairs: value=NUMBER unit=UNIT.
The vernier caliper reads value=22.0 unit=mm
